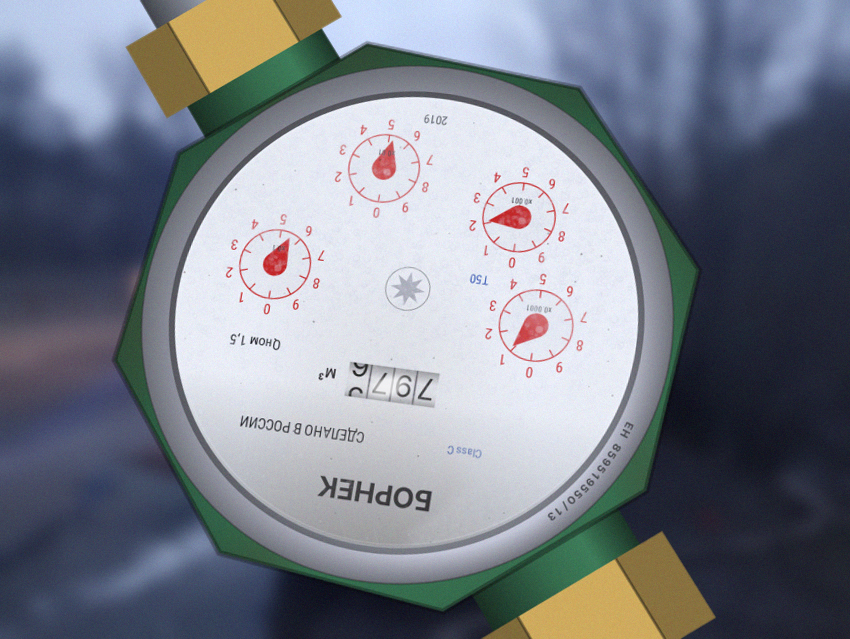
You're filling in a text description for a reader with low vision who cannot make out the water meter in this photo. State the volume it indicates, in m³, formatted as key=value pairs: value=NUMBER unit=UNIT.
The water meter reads value=7975.5521 unit=m³
